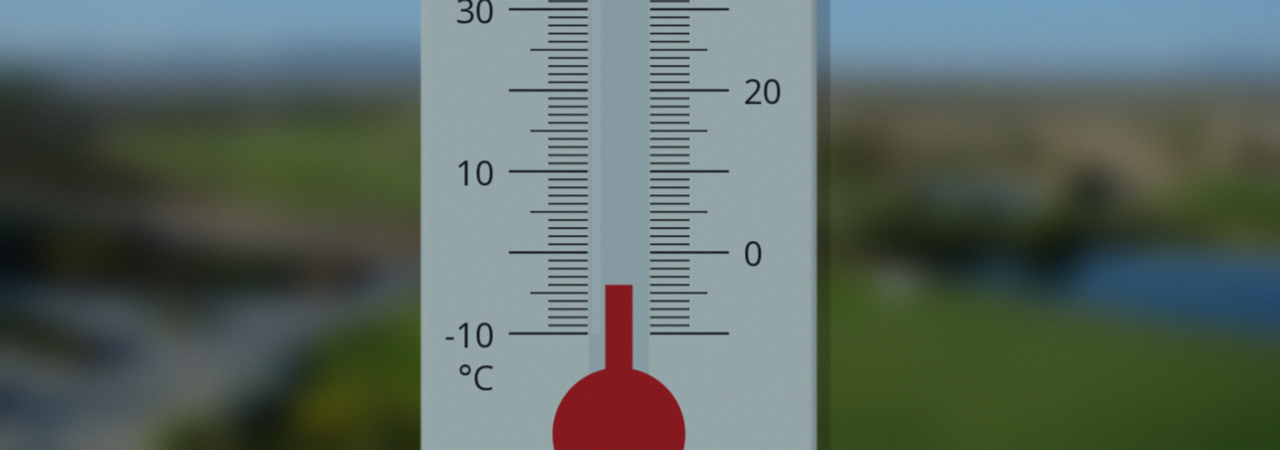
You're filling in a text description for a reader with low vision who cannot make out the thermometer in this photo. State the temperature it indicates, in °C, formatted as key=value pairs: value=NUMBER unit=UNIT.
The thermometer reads value=-4 unit=°C
